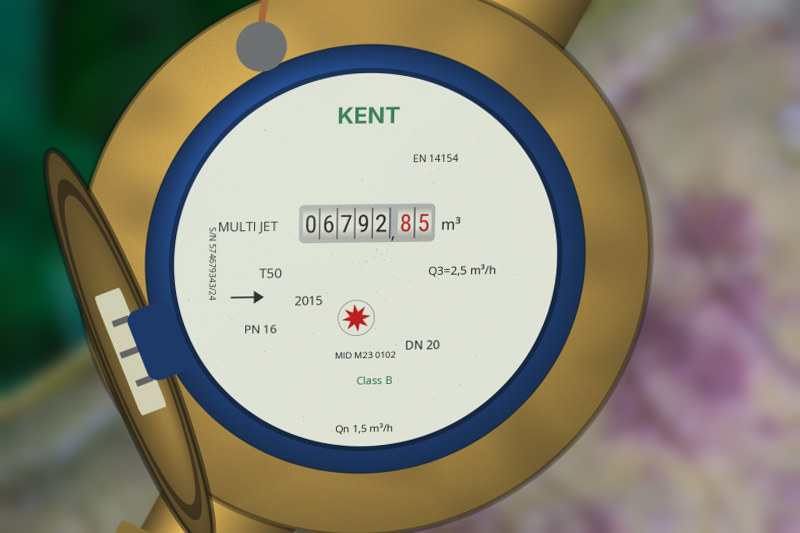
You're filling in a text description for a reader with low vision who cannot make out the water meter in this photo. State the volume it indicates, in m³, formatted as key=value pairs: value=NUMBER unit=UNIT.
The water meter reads value=6792.85 unit=m³
